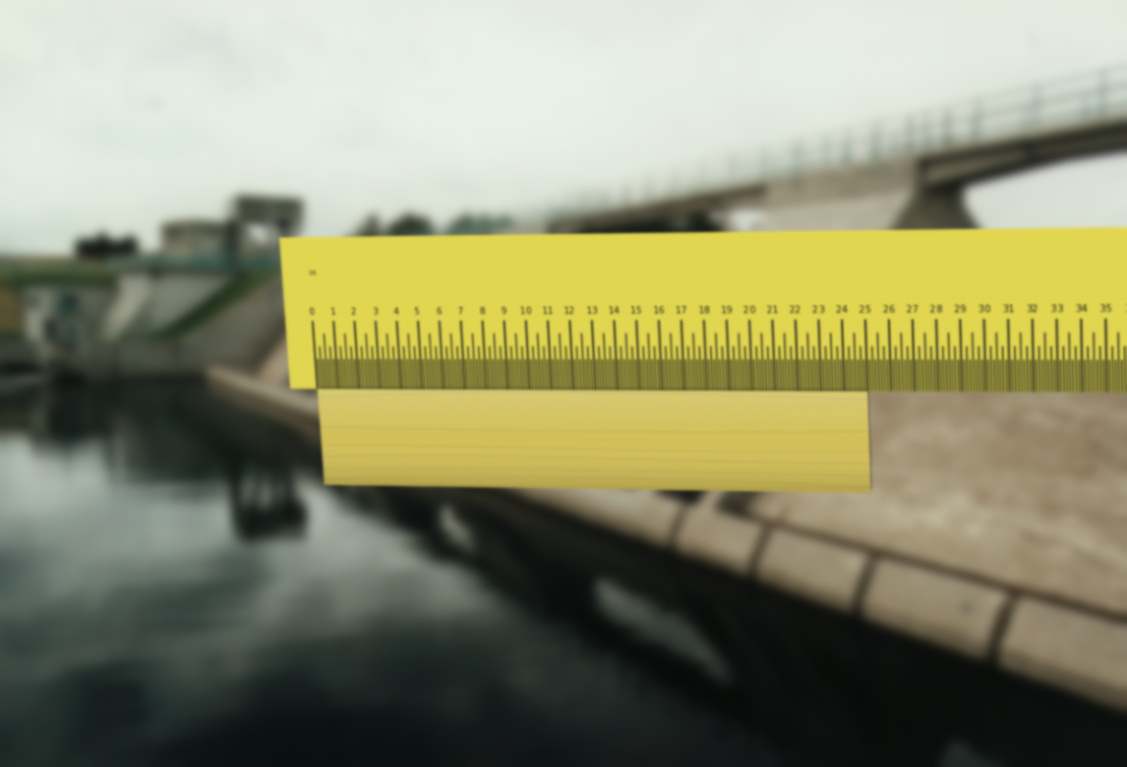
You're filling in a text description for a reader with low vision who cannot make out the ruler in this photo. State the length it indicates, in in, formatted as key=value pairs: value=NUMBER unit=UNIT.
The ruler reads value=25 unit=in
